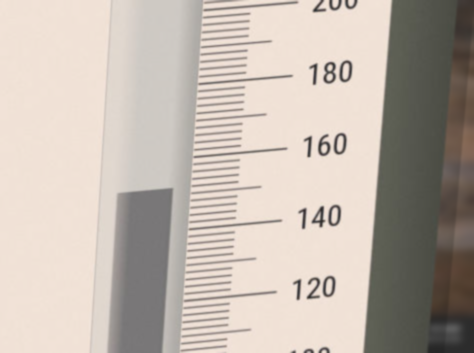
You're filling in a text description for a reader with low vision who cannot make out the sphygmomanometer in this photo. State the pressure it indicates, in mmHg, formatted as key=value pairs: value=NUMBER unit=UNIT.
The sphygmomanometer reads value=152 unit=mmHg
